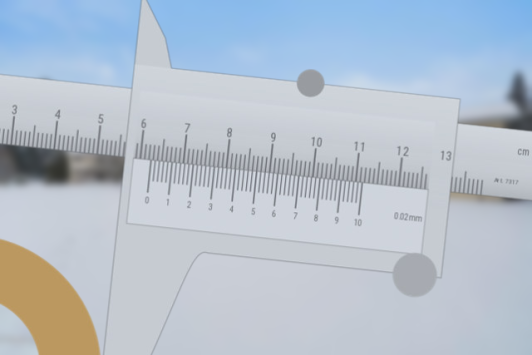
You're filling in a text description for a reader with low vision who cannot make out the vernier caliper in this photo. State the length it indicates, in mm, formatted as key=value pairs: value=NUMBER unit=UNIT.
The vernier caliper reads value=62.5 unit=mm
